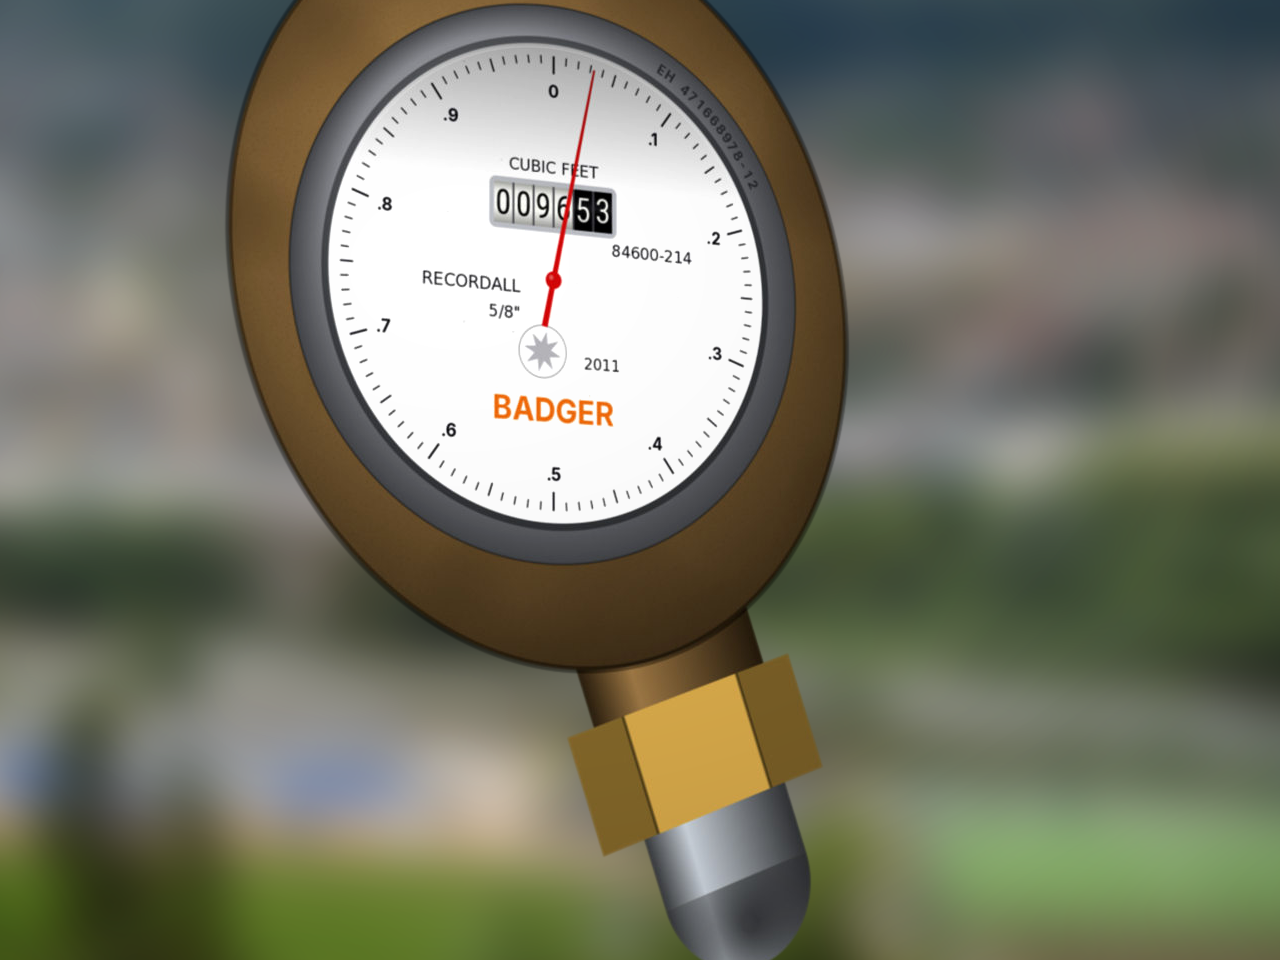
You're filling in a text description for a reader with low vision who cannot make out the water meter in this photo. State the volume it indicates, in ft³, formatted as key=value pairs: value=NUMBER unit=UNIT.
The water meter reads value=9653.03 unit=ft³
